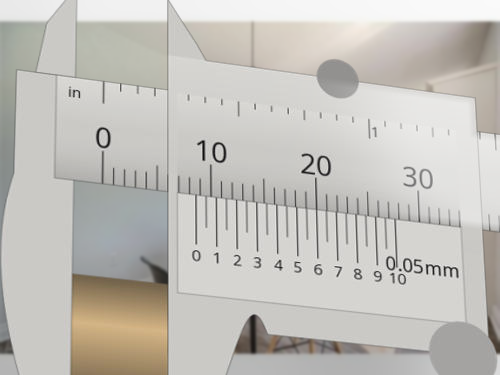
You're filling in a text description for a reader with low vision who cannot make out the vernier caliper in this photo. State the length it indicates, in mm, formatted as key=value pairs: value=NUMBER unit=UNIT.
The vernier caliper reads value=8.6 unit=mm
